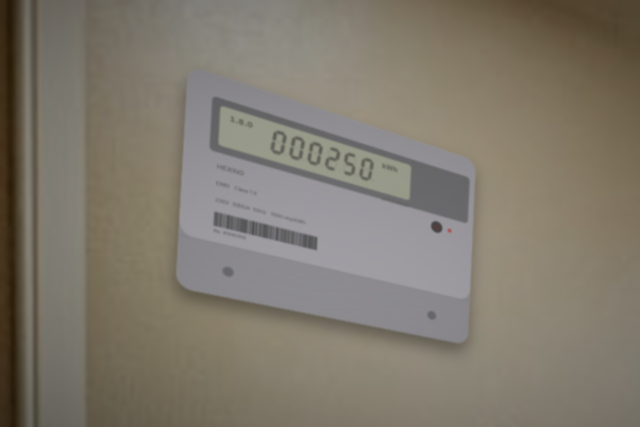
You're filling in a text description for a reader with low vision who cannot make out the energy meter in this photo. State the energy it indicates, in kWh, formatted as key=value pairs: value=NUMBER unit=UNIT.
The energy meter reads value=250 unit=kWh
